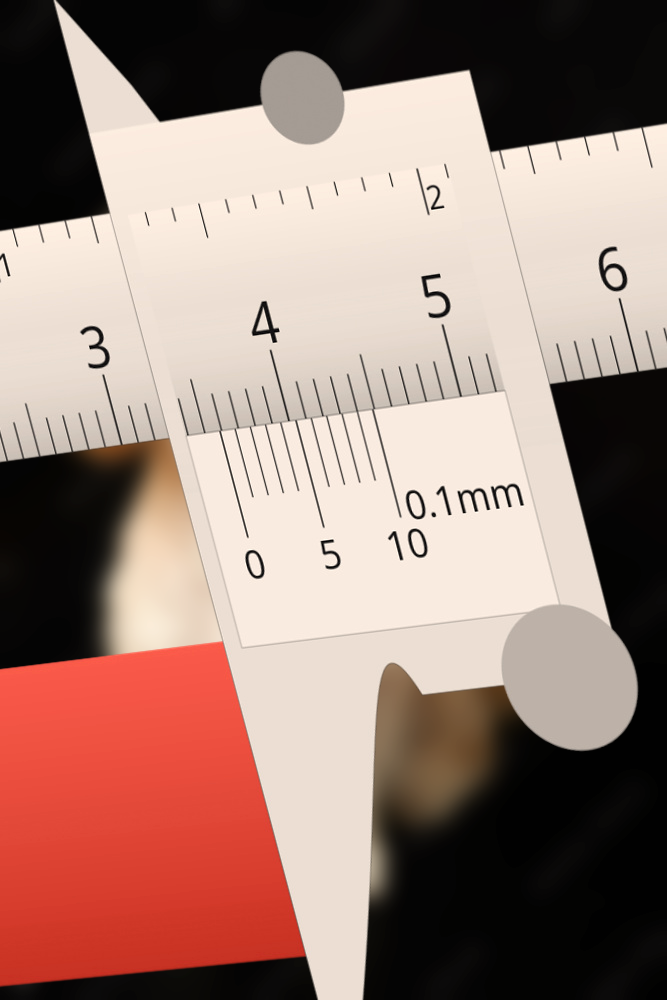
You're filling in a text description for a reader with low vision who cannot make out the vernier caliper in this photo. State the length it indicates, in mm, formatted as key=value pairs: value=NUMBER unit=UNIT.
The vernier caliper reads value=35.9 unit=mm
